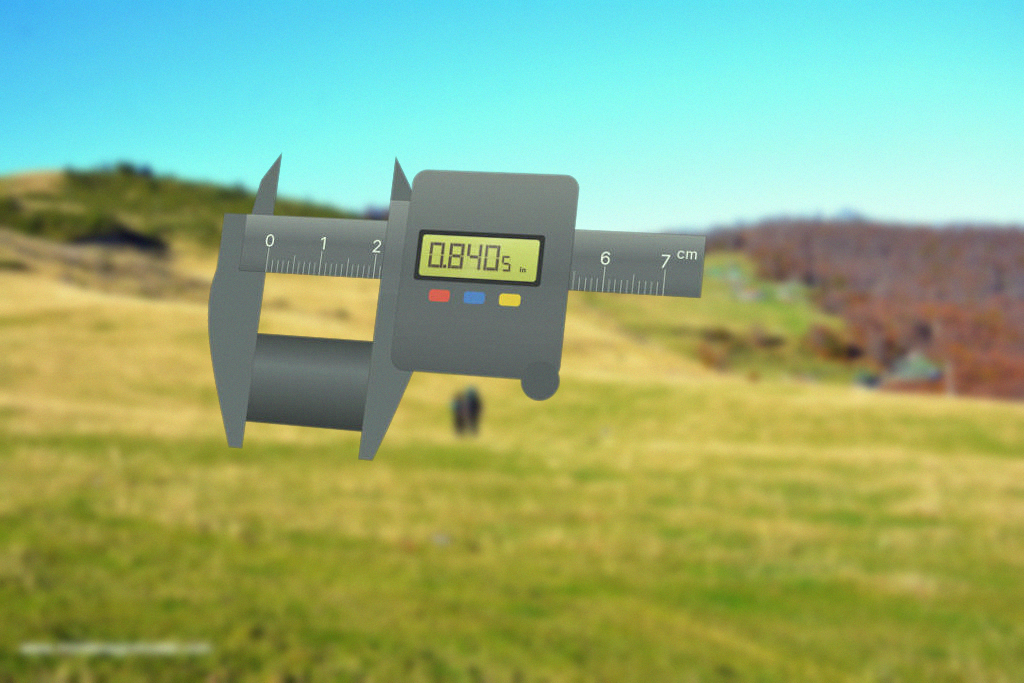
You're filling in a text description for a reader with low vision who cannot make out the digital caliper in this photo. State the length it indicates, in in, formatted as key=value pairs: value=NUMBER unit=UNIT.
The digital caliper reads value=0.8405 unit=in
